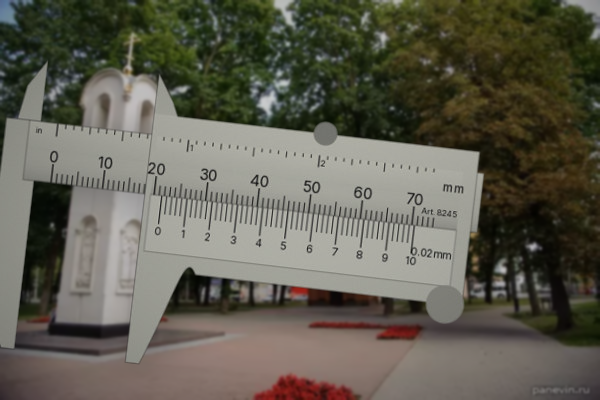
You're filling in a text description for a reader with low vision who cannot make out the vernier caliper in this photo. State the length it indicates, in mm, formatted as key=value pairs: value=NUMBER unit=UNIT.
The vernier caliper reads value=21.5 unit=mm
